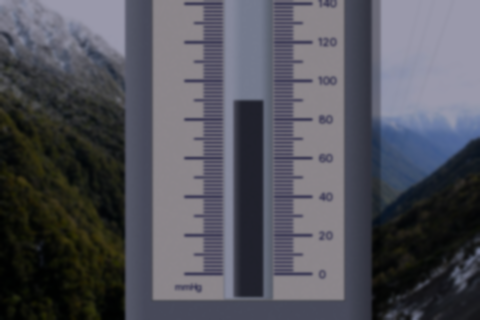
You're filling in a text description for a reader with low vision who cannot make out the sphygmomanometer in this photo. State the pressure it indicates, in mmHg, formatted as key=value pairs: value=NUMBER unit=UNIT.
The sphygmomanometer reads value=90 unit=mmHg
